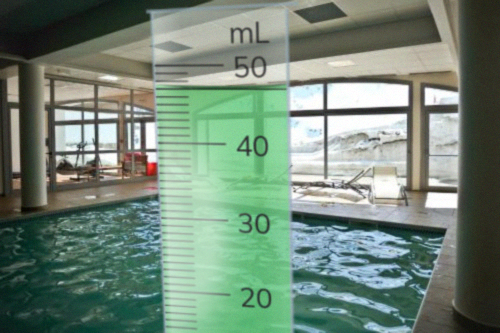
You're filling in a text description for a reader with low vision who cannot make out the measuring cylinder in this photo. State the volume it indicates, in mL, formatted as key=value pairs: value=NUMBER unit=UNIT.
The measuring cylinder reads value=47 unit=mL
